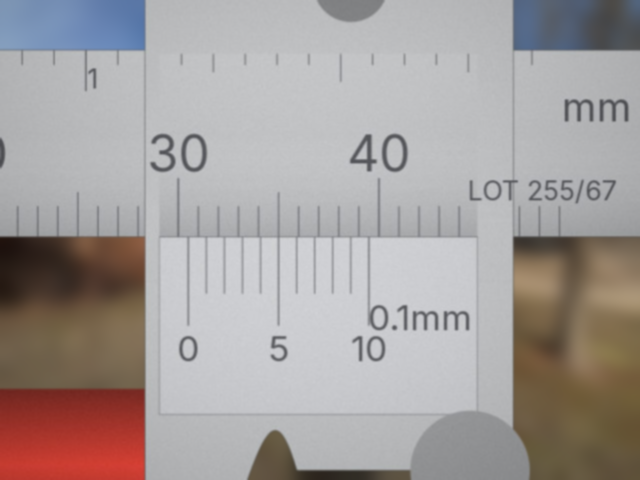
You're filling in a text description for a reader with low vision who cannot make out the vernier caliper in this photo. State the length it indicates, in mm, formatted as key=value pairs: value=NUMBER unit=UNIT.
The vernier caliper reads value=30.5 unit=mm
